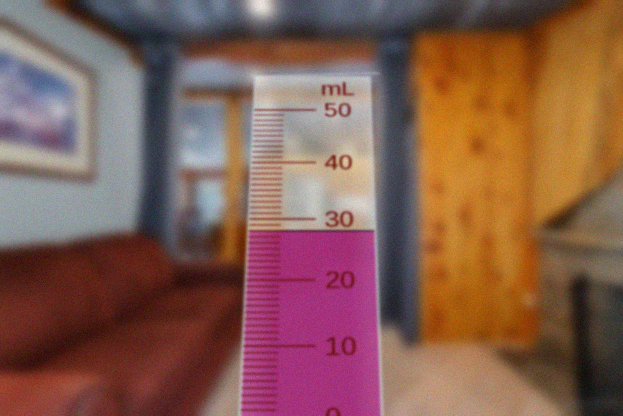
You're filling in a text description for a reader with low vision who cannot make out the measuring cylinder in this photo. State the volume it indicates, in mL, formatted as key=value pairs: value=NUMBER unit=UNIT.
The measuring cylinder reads value=28 unit=mL
